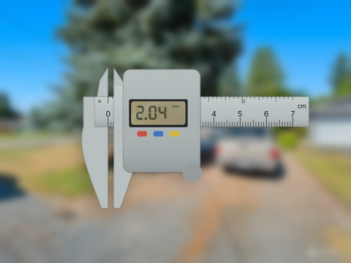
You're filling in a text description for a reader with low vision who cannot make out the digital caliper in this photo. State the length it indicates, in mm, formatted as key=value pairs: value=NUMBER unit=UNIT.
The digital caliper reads value=2.04 unit=mm
